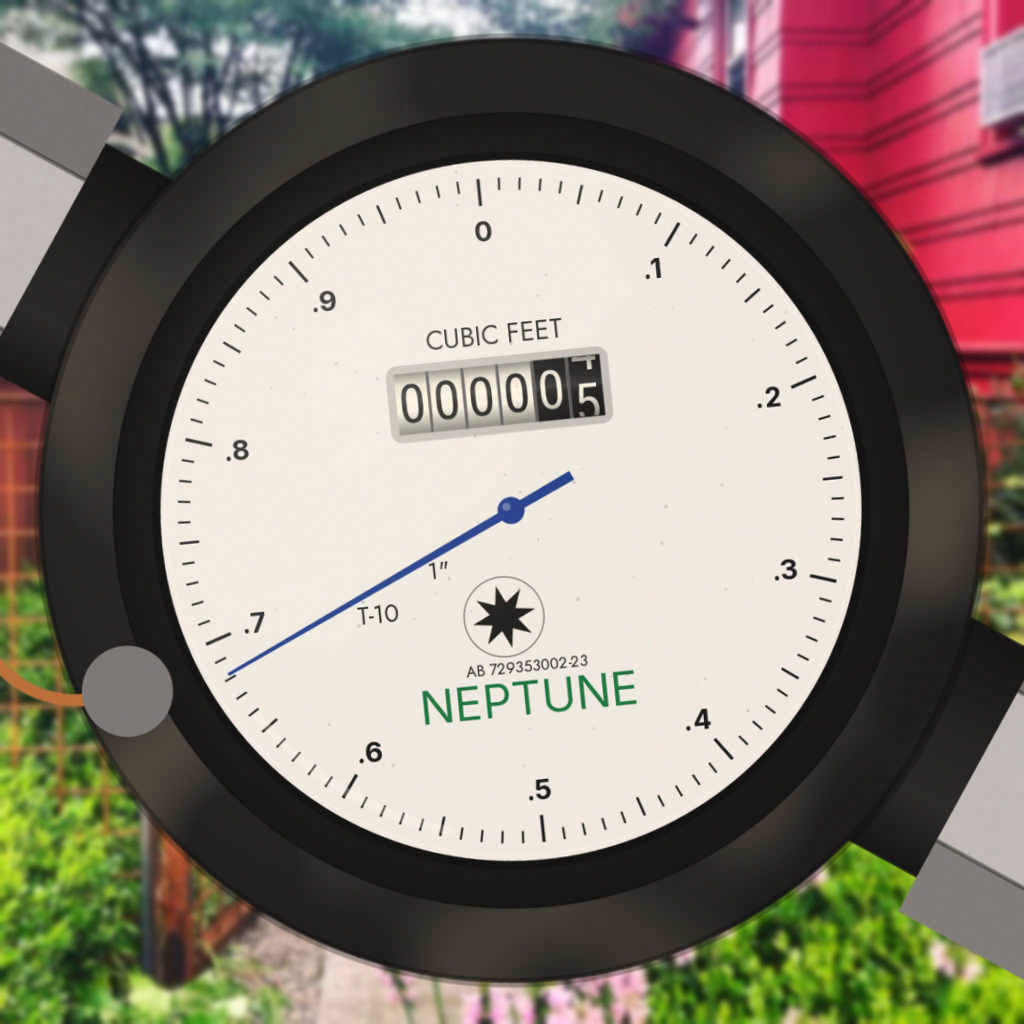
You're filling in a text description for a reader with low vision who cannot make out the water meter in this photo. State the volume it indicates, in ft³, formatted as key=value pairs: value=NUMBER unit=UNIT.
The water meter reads value=4.68 unit=ft³
